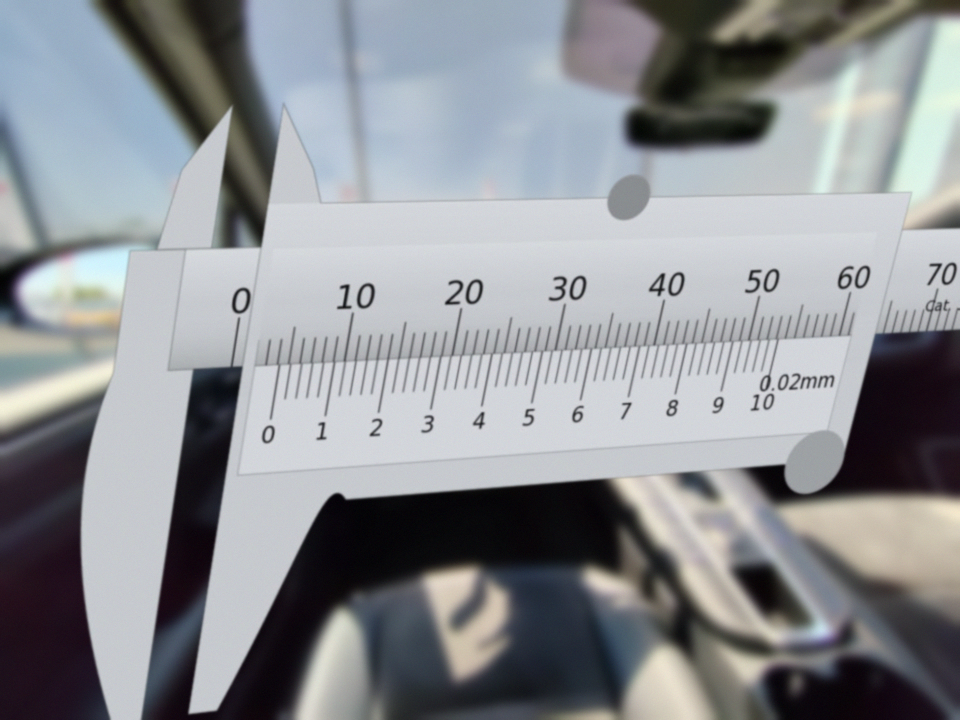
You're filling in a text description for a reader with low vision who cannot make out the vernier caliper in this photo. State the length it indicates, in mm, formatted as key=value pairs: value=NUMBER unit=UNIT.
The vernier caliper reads value=4.2 unit=mm
